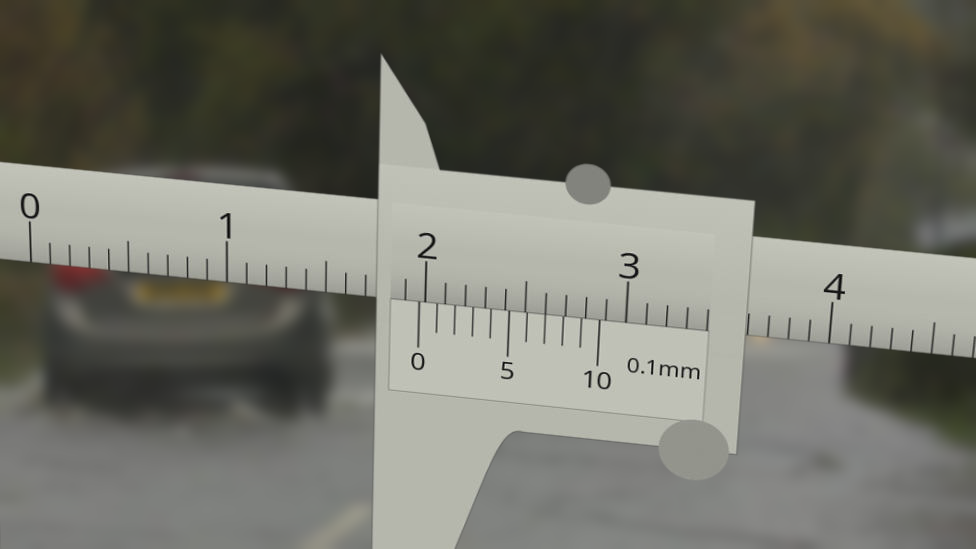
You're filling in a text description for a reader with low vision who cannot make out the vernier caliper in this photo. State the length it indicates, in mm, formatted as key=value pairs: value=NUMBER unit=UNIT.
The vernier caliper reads value=19.7 unit=mm
